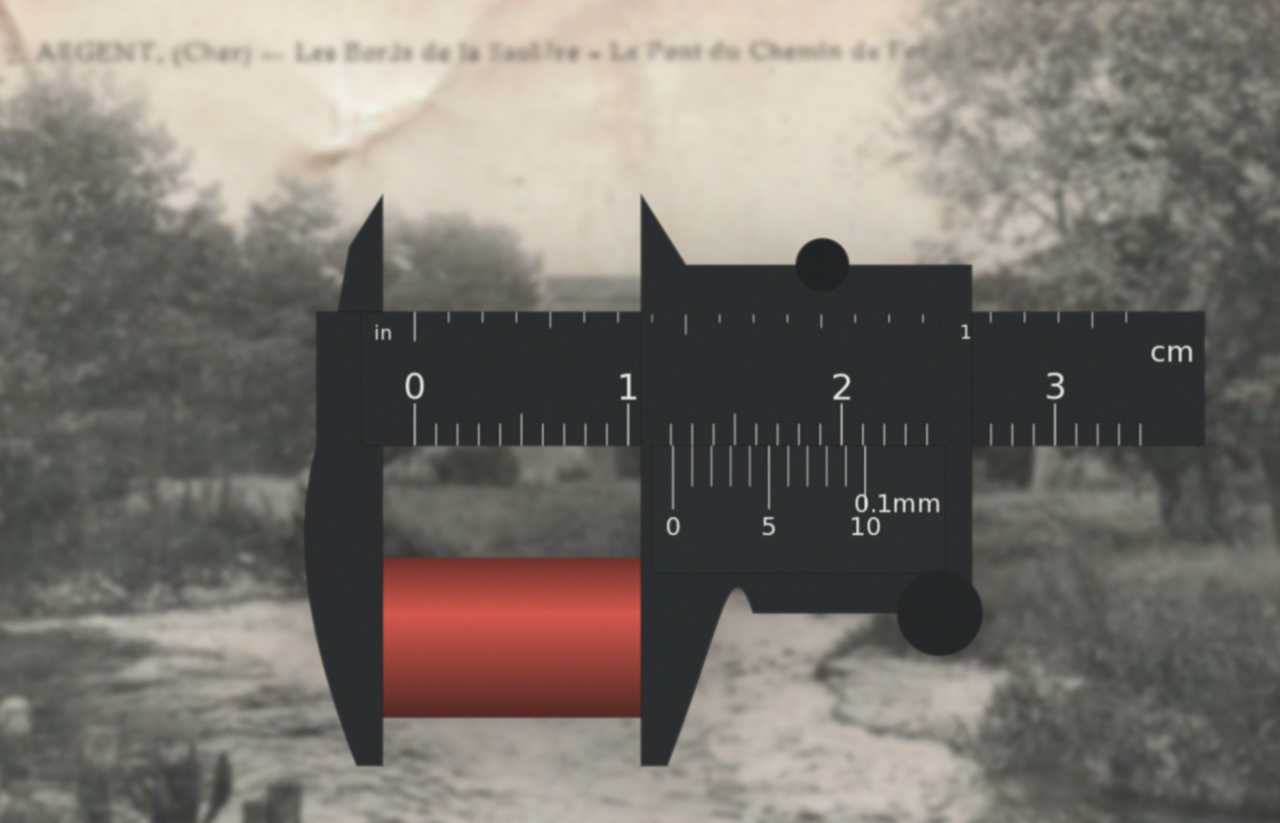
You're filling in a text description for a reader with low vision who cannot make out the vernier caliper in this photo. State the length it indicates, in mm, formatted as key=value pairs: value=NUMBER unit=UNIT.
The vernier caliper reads value=12.1 unit=mm
